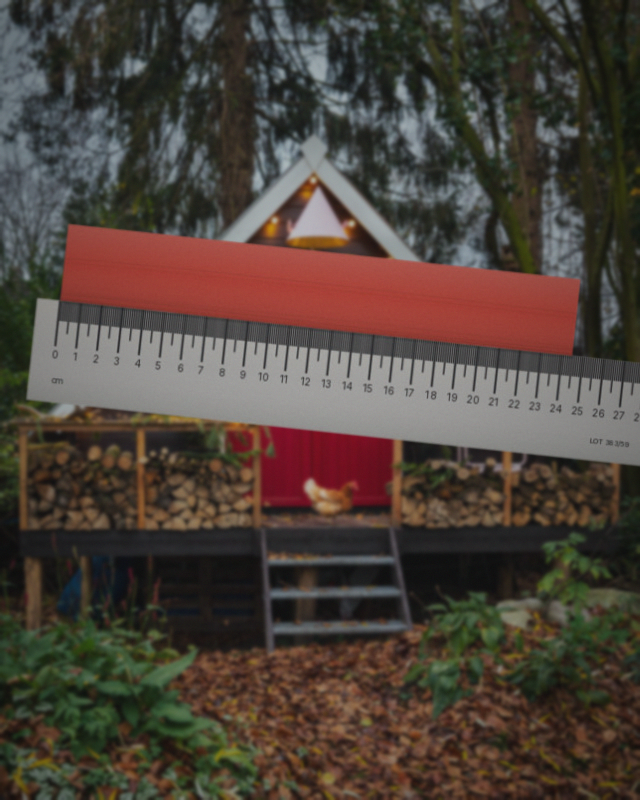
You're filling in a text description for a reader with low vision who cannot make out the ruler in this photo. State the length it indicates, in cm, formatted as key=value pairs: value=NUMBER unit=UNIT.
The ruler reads value=24.5 unit=cm
